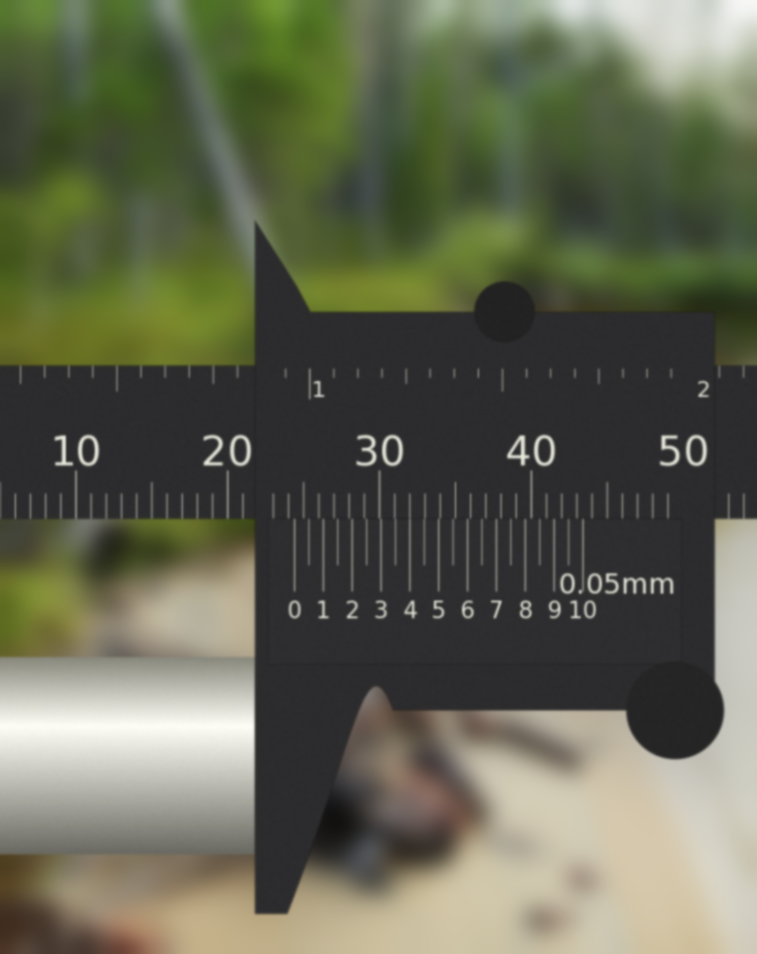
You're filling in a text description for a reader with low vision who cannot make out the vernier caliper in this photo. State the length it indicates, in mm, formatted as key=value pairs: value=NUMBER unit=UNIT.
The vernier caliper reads value=24.4 unit=mm
